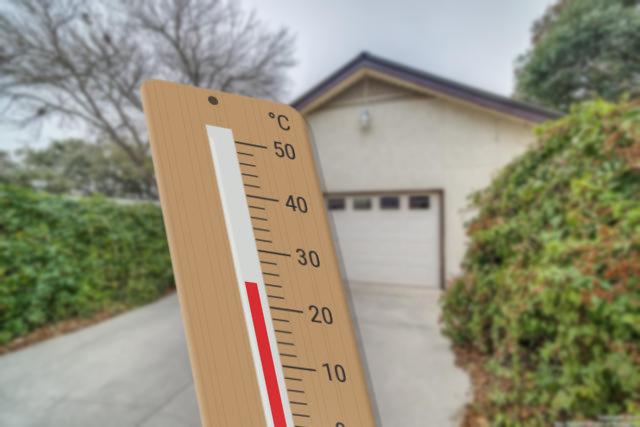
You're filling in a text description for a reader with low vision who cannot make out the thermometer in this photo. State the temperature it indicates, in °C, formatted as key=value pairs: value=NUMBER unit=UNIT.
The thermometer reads value=24 unit=°C
